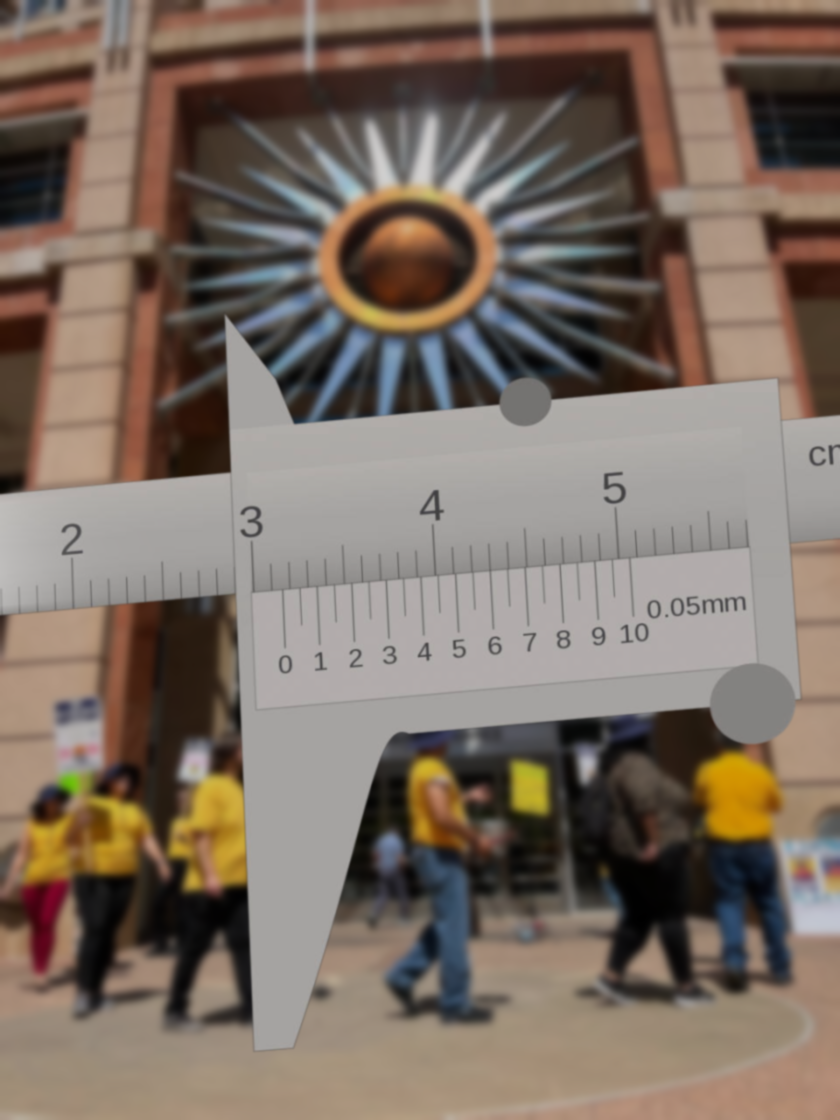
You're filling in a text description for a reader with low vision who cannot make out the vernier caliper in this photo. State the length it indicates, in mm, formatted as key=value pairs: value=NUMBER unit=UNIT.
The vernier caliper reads value=31.6 unit=mm
